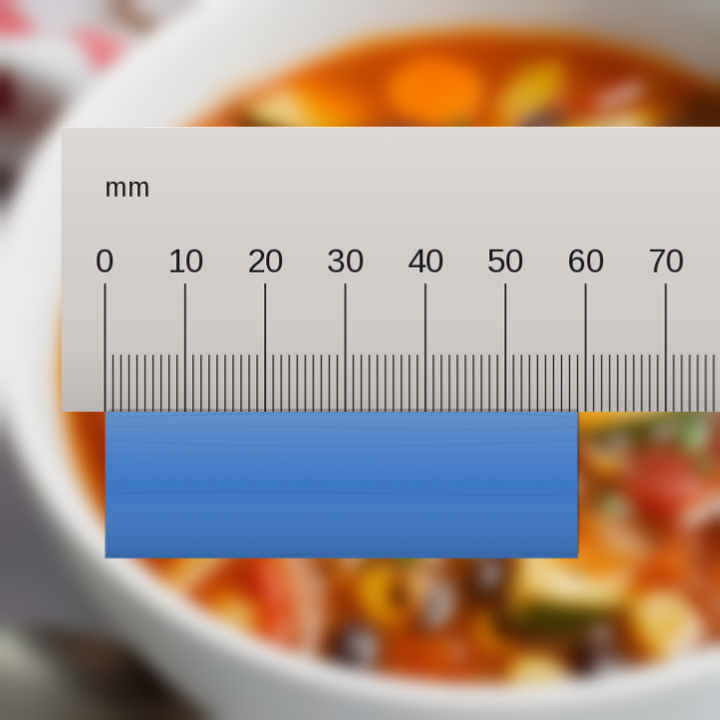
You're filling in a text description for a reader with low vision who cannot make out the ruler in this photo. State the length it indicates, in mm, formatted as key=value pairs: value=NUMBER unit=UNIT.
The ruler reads value=59 unit=mm
